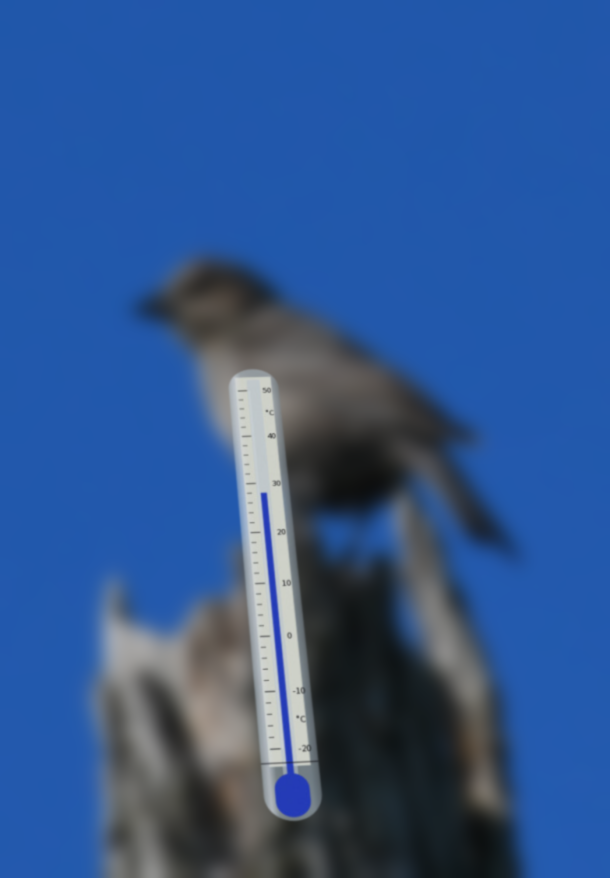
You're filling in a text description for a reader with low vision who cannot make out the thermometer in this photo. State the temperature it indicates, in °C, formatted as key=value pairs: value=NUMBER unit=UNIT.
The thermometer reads value=28 unit=°C
